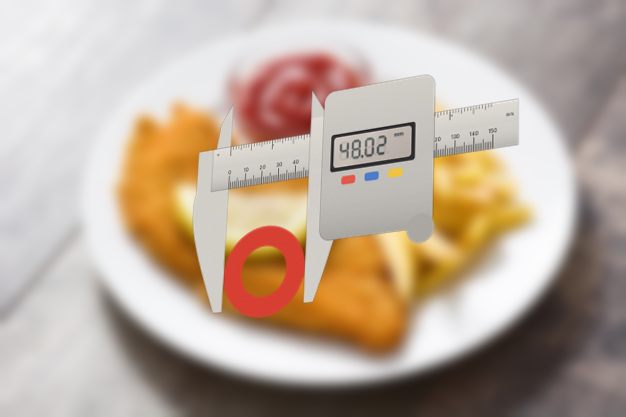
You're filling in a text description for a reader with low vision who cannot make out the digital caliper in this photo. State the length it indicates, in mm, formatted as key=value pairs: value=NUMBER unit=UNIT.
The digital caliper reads value=48.02 unit=mm
